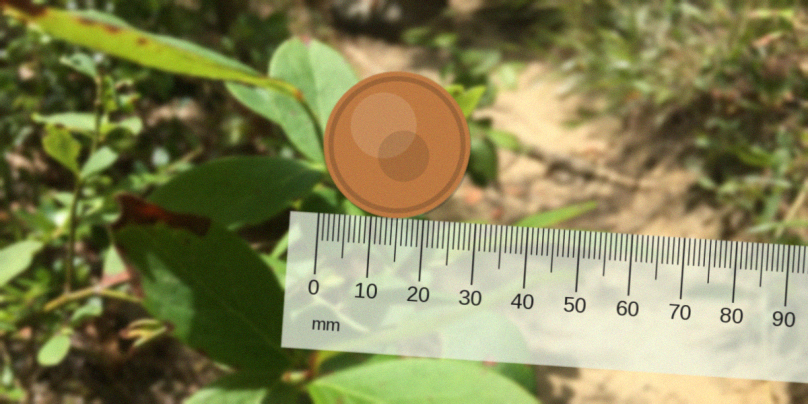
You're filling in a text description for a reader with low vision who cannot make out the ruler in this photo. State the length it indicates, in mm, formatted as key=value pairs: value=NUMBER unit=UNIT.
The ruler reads value=28 unit=mm
